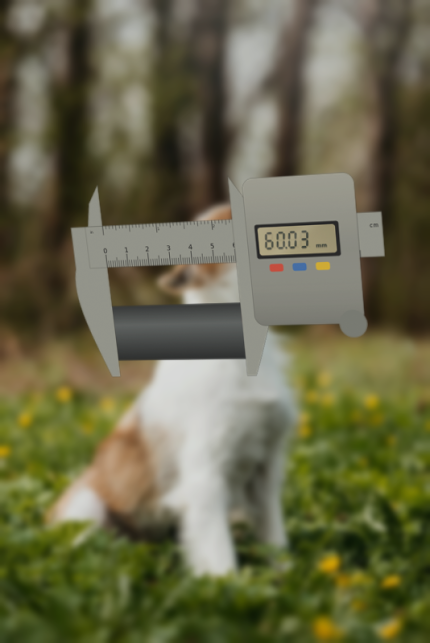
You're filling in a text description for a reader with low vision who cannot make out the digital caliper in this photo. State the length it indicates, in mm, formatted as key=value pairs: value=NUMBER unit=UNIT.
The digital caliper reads value=60.03 unit=mm
